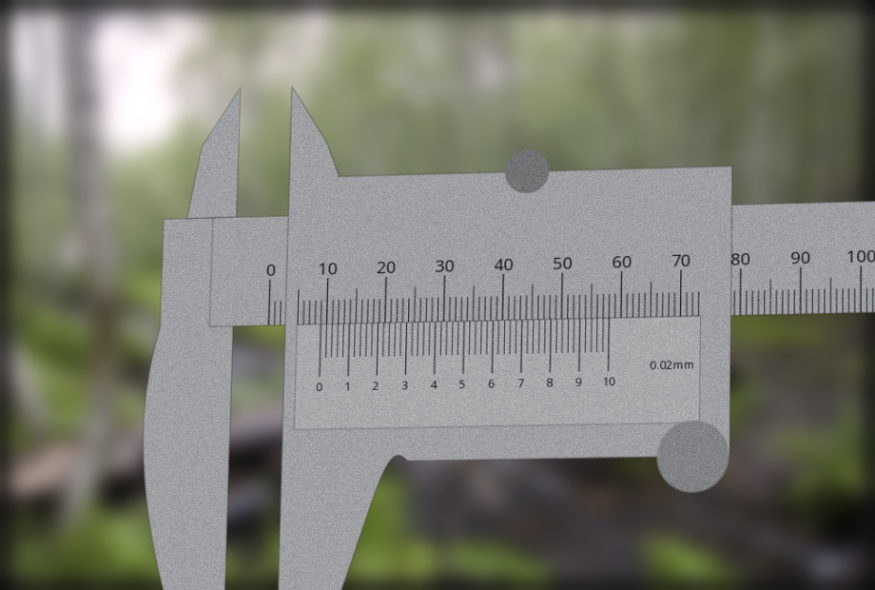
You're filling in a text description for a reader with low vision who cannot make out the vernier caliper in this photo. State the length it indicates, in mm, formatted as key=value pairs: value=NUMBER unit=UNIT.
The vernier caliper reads value=9.0 unit=mm
